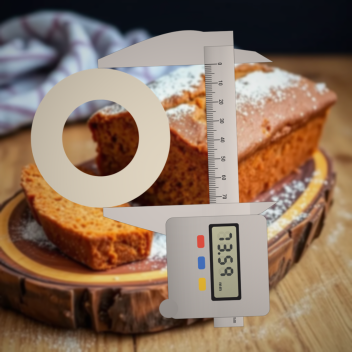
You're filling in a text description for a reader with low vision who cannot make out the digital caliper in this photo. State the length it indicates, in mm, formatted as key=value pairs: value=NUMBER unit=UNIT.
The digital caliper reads value=73.59 unit=mm
